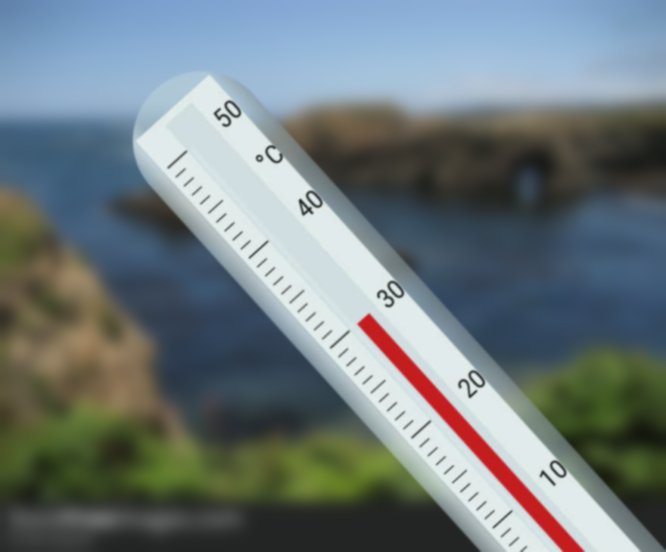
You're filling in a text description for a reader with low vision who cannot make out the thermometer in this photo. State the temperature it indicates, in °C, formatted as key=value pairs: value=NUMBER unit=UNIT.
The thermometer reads value=30 unit=°C
